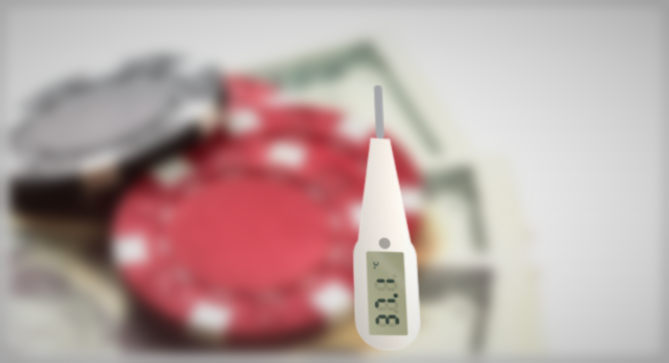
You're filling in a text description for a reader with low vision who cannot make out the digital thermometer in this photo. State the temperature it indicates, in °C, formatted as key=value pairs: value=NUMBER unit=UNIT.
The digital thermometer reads value=37.1 unit=°C
